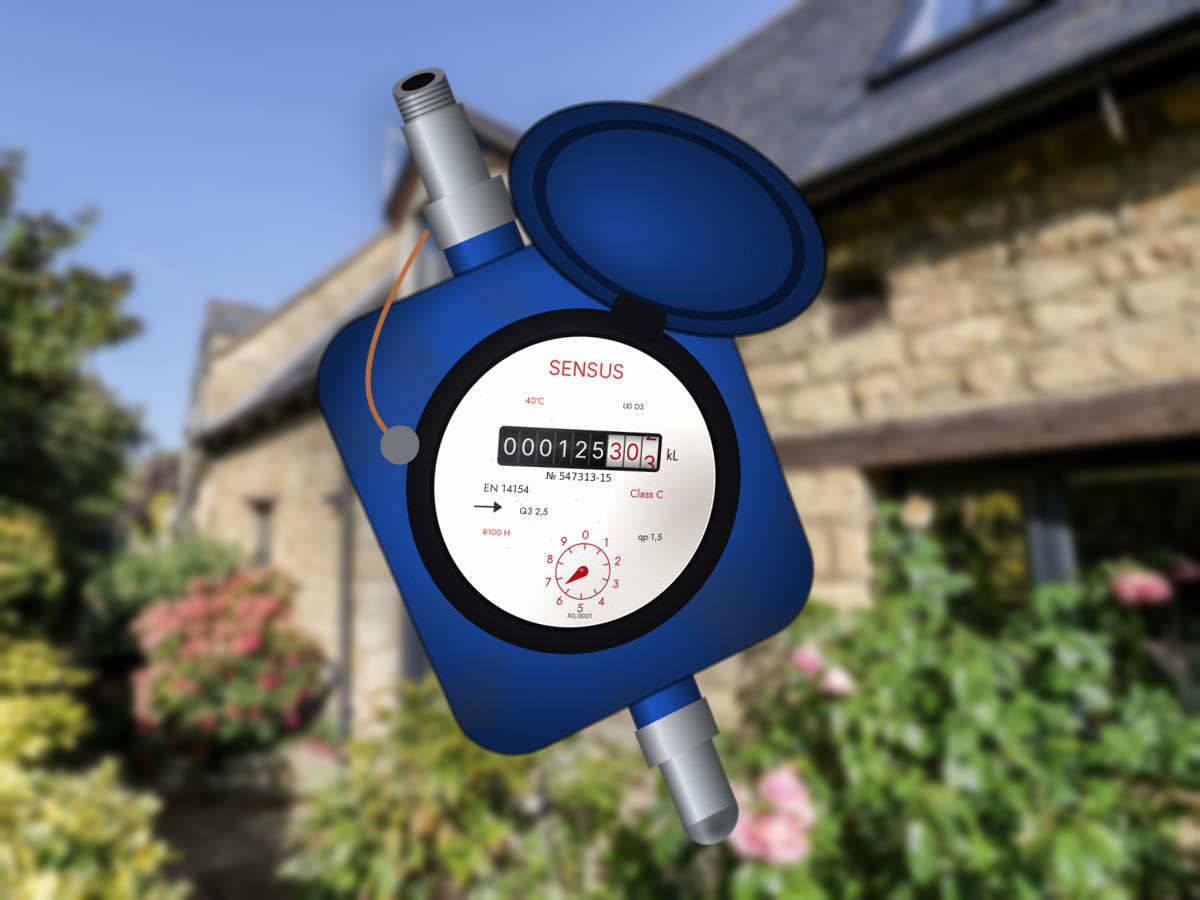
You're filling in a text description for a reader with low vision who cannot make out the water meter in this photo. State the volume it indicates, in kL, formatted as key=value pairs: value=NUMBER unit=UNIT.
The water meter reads value=125.3026 unit=kL
